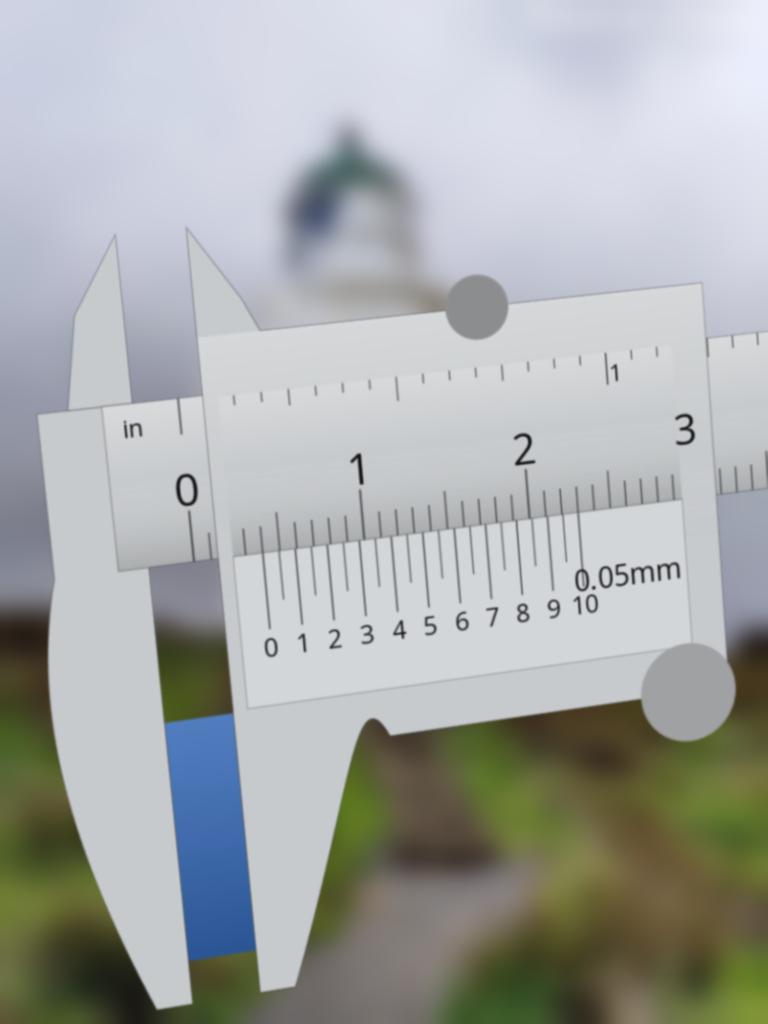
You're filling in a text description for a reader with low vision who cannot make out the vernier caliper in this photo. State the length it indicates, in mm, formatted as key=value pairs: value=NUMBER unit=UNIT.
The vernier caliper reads value=4.0 unit=mm
